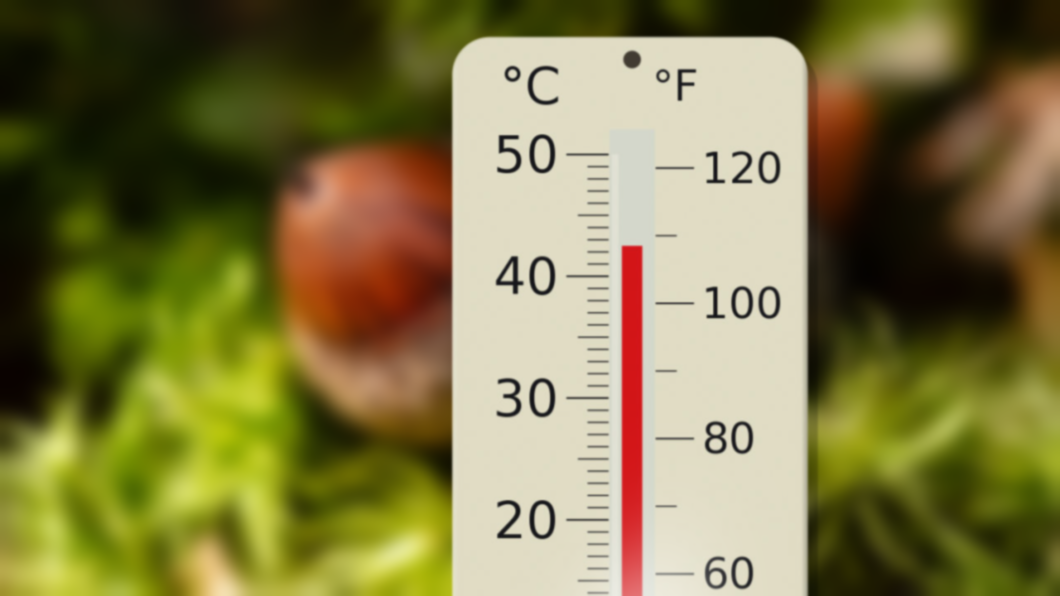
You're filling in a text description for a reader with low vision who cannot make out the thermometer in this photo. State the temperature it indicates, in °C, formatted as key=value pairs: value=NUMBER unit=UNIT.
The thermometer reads value=42.5 unit=°C
